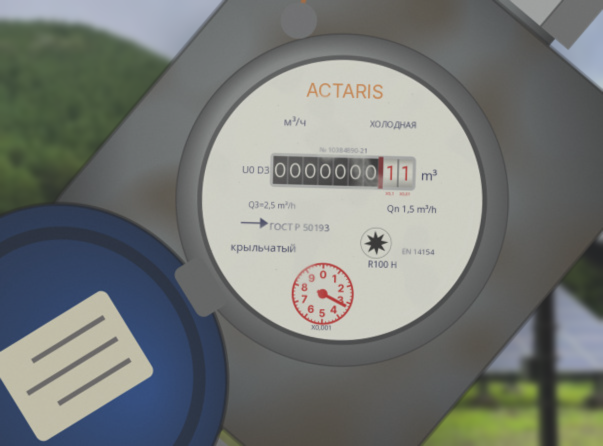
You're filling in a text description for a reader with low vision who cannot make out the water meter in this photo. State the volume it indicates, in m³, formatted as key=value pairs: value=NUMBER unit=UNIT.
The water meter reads value=0.113 unit=m³
